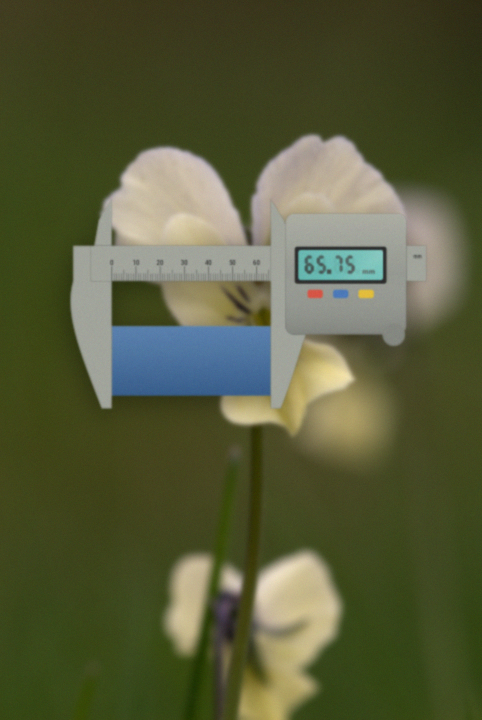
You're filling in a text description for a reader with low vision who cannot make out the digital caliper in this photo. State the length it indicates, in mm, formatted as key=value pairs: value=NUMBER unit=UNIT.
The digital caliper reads value=65.75 unit=mm
